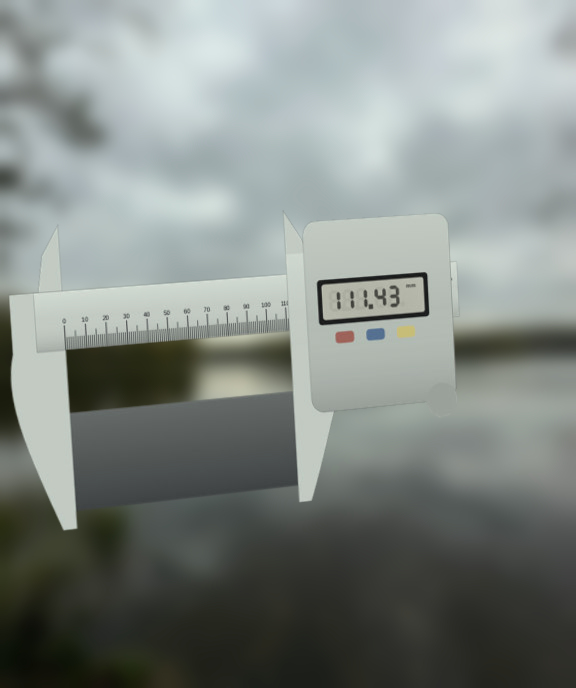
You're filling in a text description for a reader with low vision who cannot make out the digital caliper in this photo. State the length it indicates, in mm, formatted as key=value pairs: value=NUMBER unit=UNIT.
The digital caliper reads value=111.43 unit=mm
